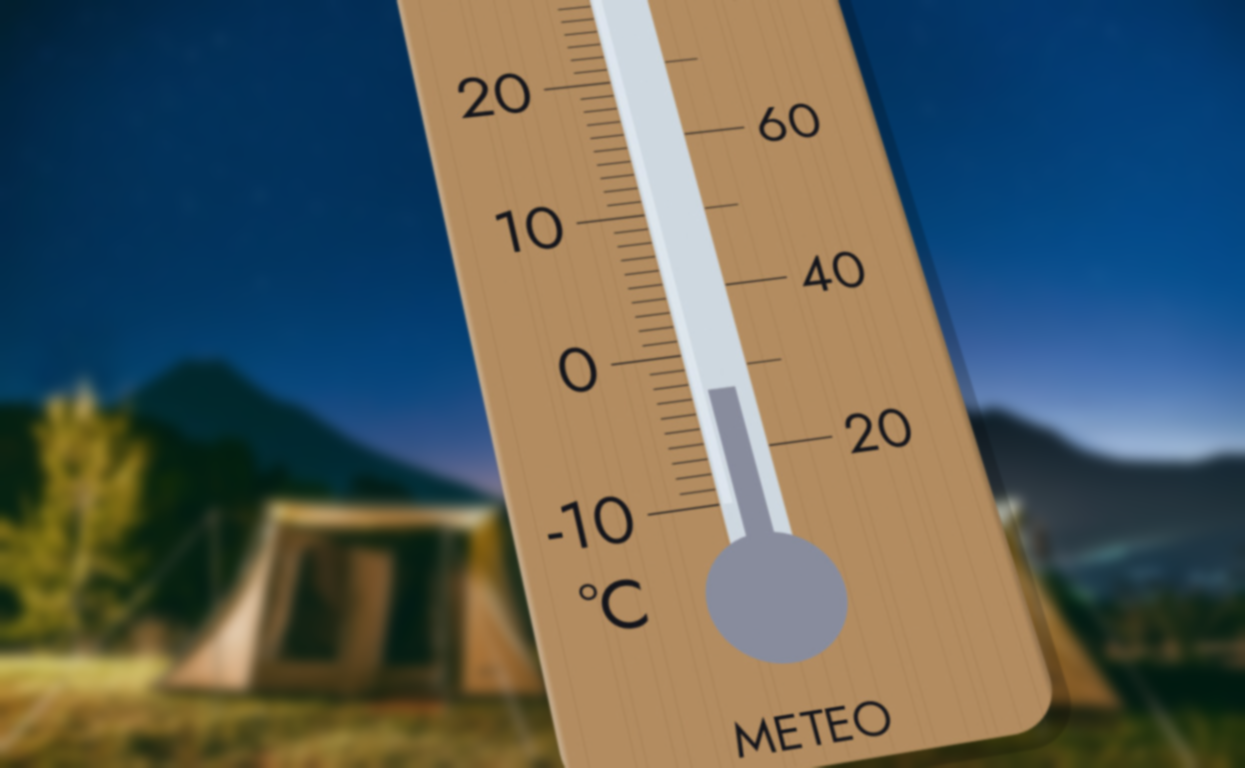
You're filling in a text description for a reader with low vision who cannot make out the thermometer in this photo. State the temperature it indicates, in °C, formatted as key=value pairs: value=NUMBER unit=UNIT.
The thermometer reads value=-2.5 unit=°C
